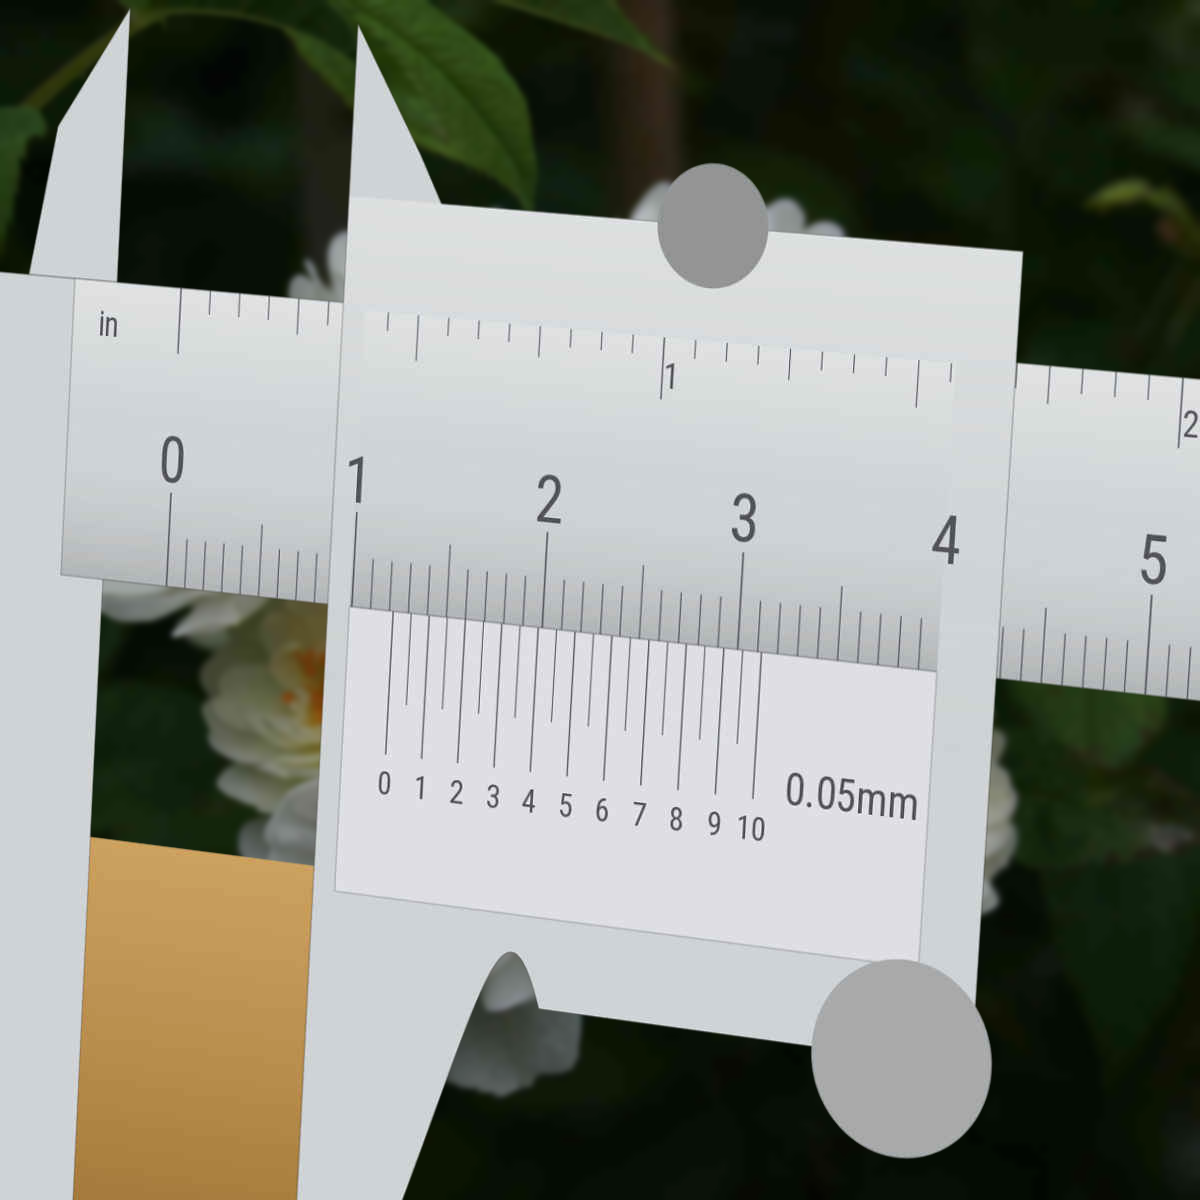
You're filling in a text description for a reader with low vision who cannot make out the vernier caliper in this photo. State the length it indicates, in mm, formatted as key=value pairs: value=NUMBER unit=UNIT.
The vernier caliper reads value=12.2 unit=mm
